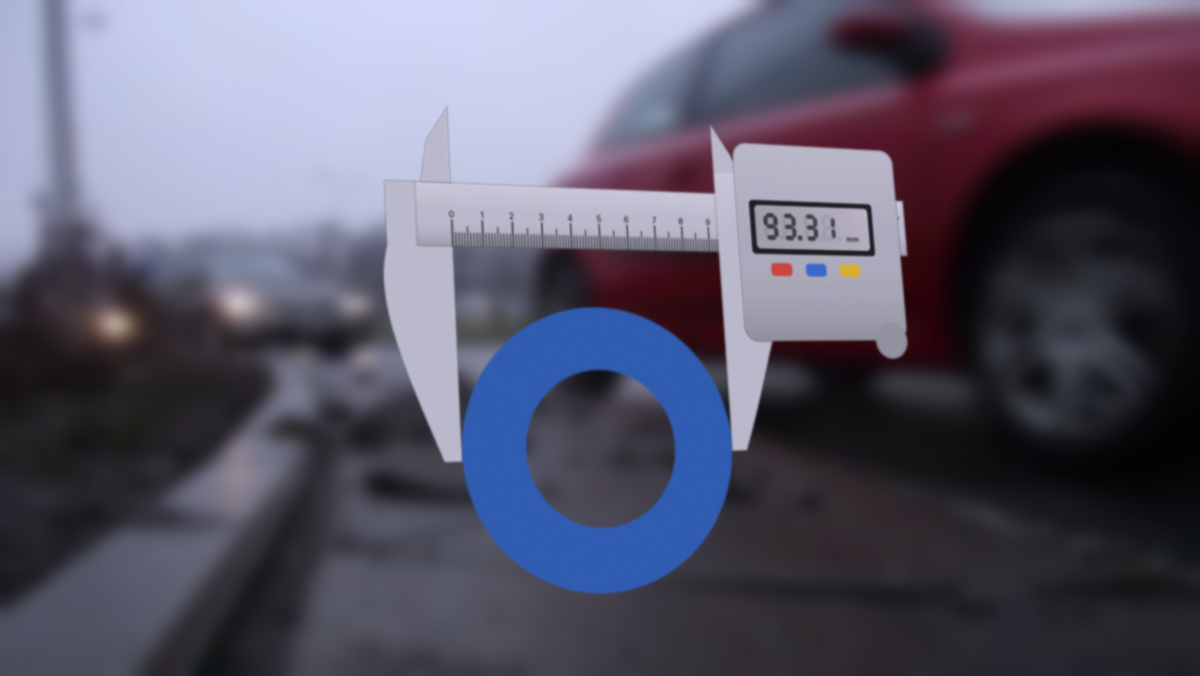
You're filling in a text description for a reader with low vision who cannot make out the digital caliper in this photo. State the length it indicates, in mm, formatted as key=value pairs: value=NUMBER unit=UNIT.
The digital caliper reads value=93.31 unit=mm
